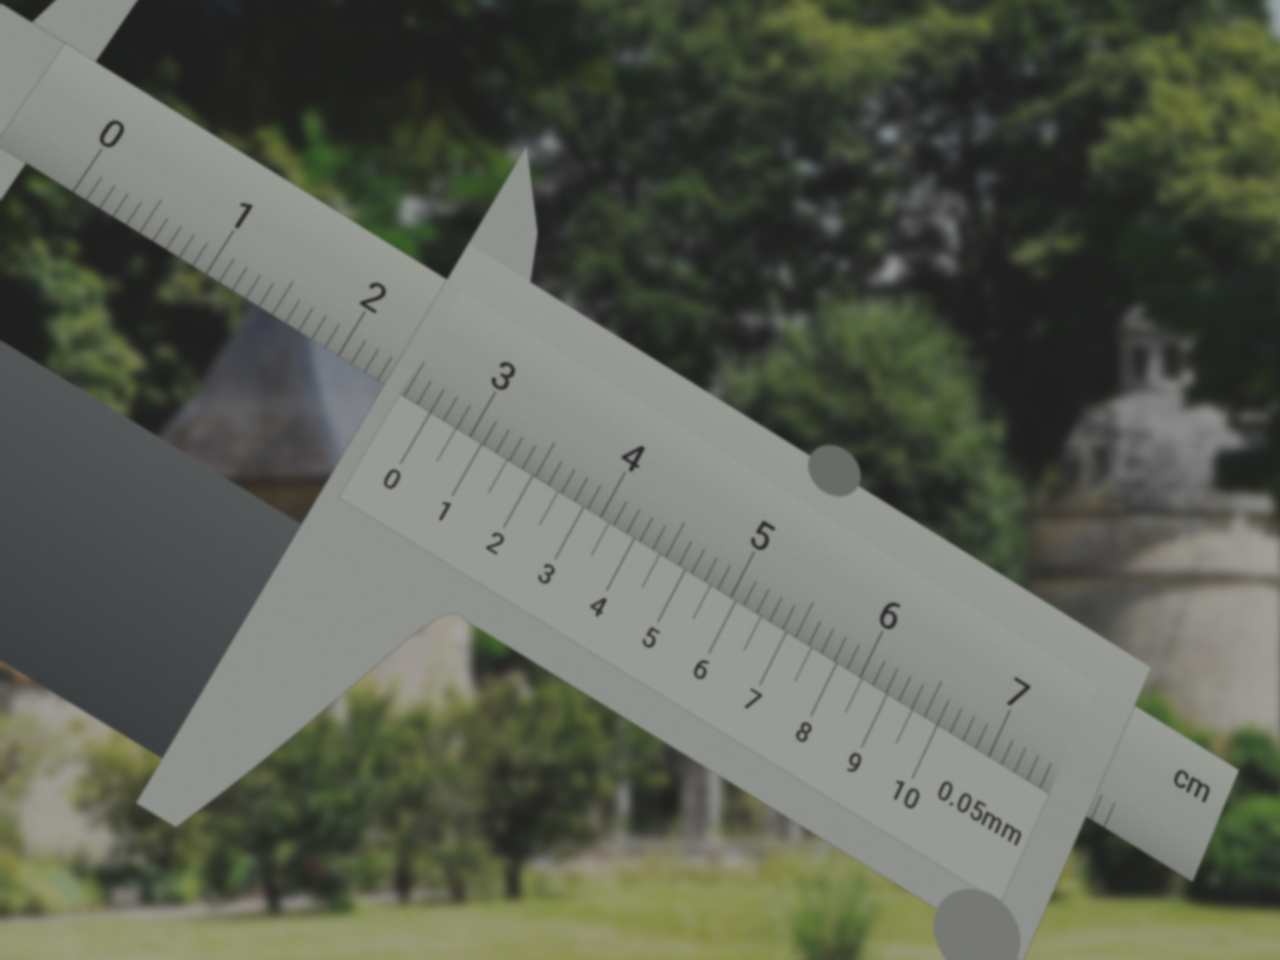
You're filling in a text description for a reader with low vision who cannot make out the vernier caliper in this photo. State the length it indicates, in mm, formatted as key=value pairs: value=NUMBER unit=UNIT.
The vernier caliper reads value=27.0 unit=mm
